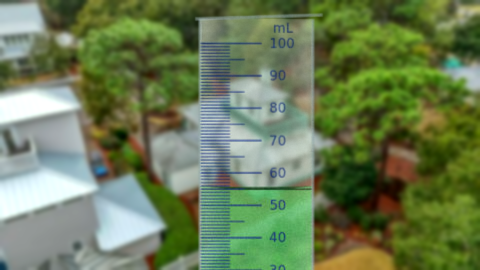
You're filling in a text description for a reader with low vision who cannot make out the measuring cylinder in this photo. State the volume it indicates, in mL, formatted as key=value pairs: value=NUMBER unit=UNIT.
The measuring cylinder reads value=55 unit=mL
